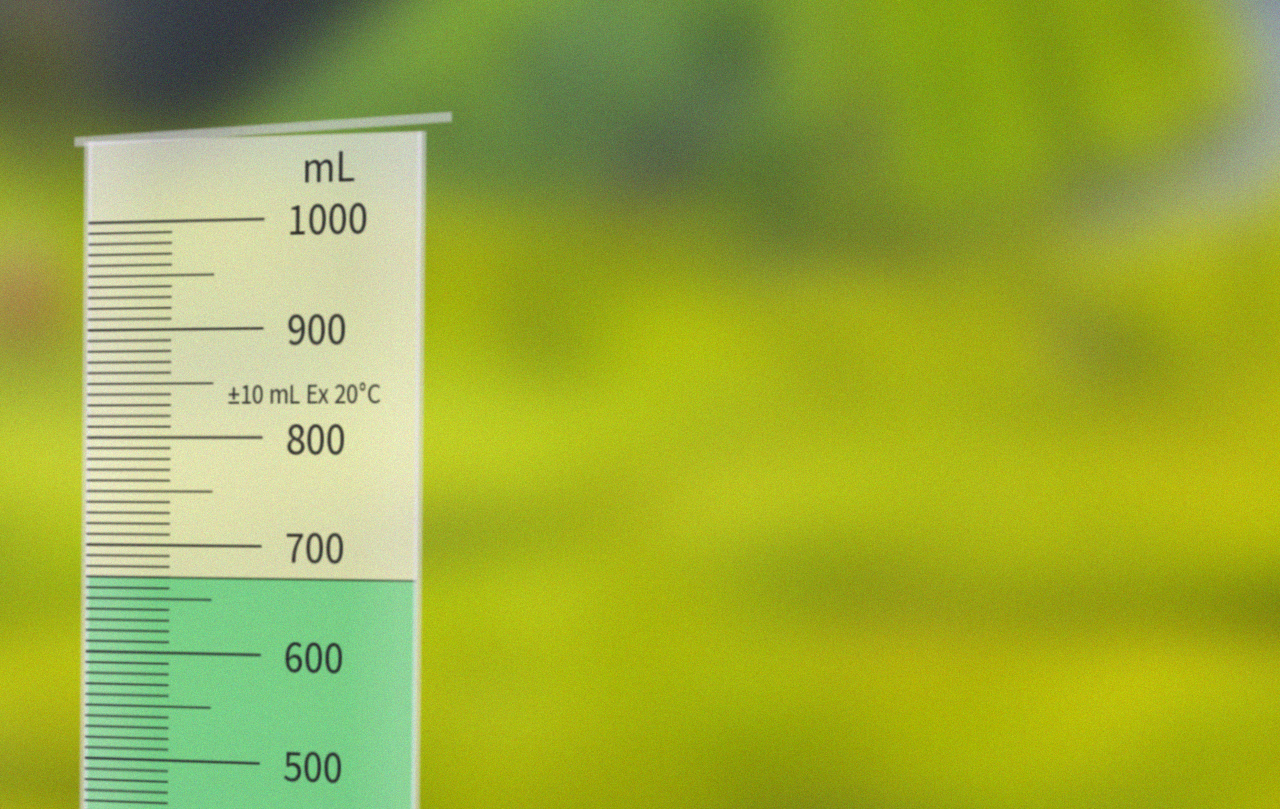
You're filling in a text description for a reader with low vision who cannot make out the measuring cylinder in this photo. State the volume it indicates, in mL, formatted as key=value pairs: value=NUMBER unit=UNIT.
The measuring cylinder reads value=670 unit=mL
